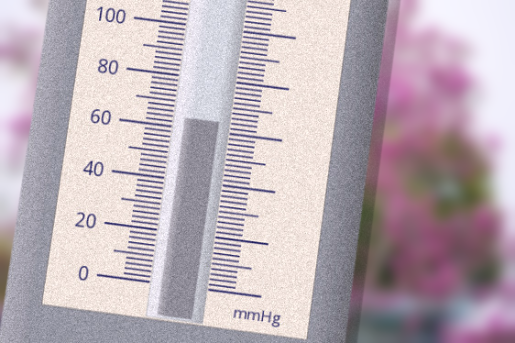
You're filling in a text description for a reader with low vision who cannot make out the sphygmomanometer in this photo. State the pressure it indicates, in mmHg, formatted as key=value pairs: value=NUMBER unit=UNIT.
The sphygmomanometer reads value=64 unit=mmHg
